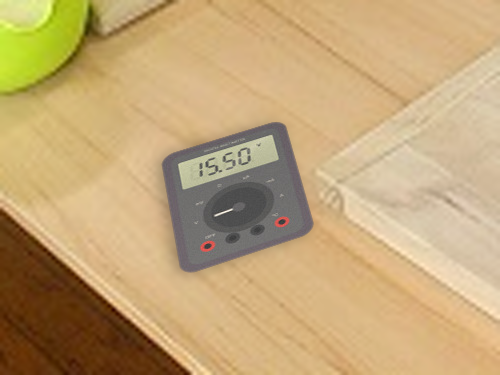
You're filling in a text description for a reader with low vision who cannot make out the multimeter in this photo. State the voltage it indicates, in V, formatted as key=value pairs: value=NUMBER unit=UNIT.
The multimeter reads value=15.50 unit=V
